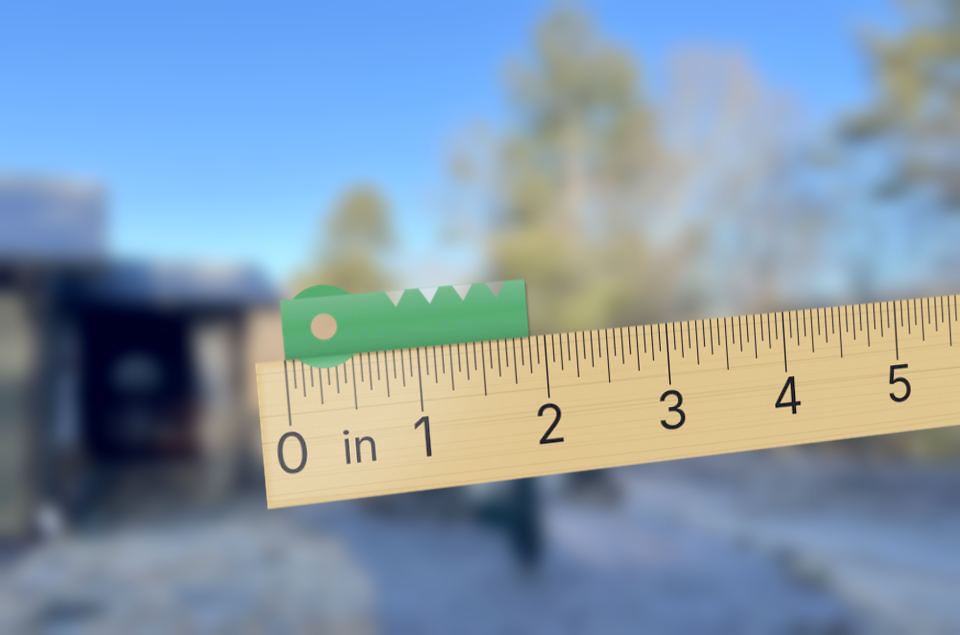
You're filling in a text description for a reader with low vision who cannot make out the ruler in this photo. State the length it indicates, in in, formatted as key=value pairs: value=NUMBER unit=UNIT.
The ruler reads value=1.875 unit=in
